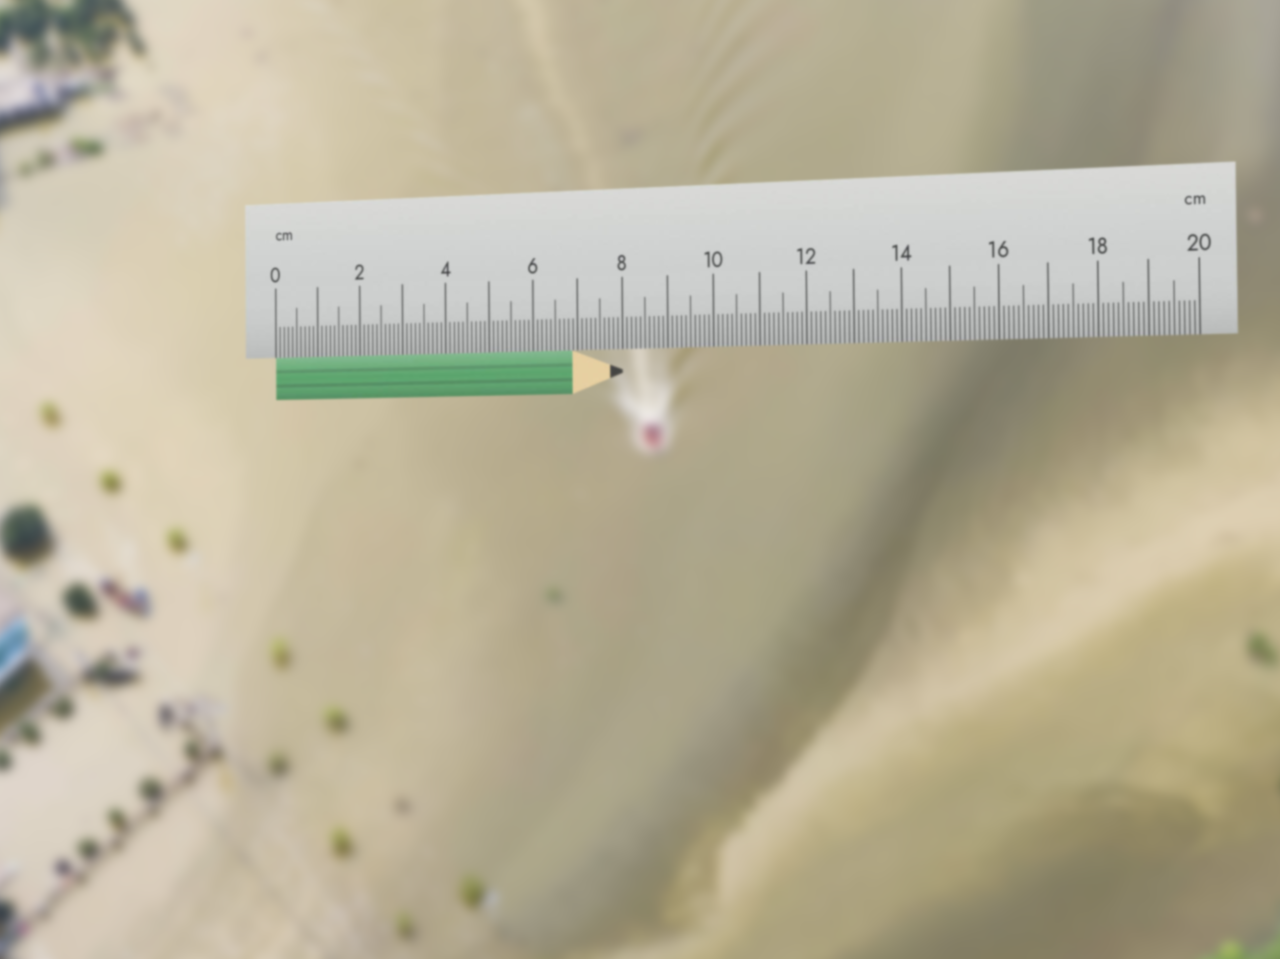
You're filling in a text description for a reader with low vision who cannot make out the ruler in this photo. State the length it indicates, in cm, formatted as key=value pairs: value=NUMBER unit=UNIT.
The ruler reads value=8 unit=cm
